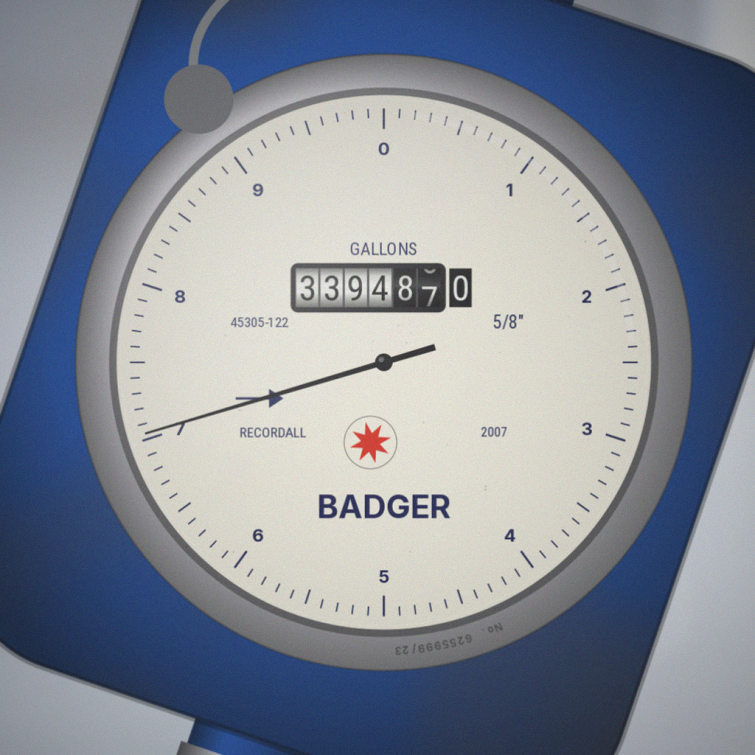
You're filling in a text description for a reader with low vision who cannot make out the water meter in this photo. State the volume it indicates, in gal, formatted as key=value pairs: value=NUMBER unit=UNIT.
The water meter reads value=3394867.0 unit=gal
